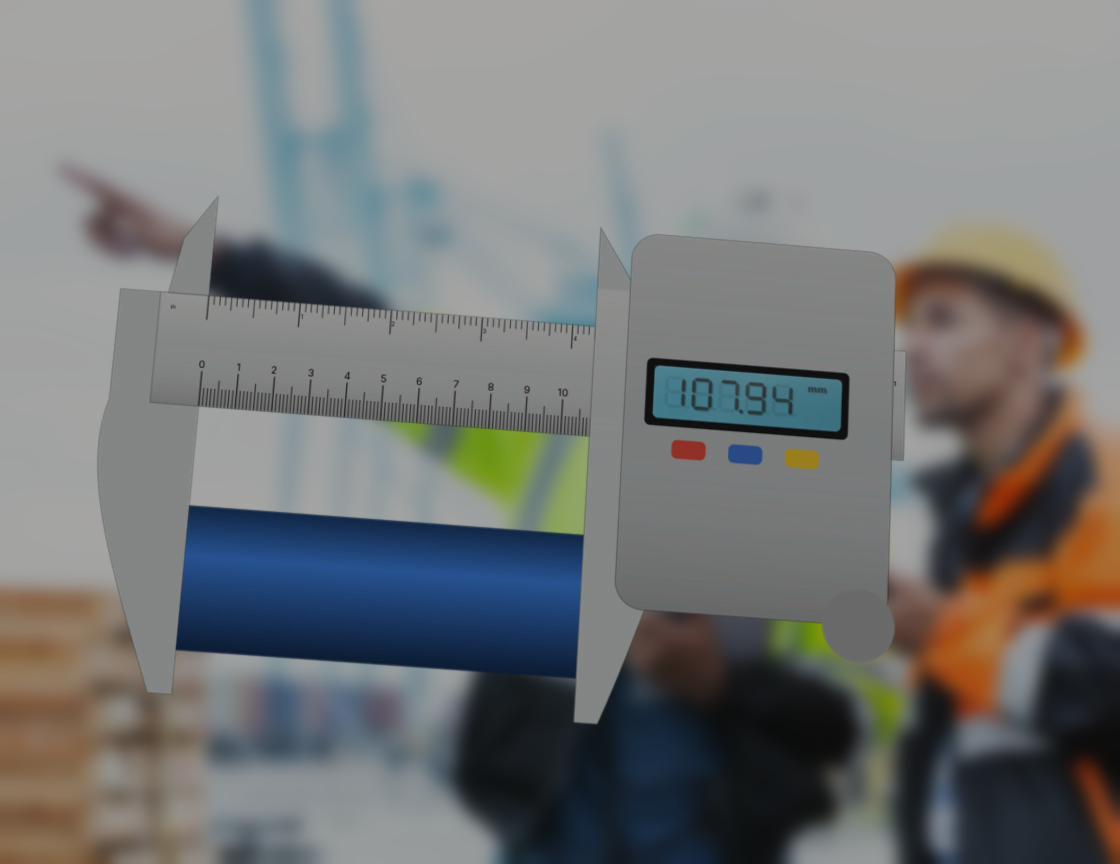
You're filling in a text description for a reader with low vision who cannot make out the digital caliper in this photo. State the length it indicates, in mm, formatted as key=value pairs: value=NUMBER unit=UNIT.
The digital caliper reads value=107.94 unit=mm
